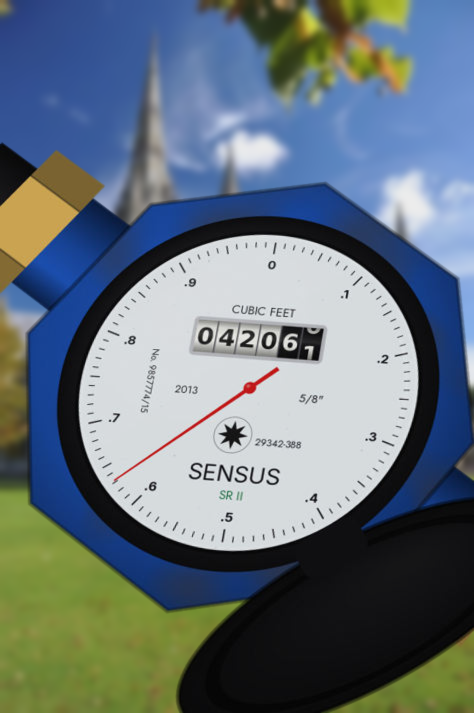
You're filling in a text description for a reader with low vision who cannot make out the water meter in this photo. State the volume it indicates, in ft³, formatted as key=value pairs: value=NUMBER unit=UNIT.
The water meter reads value=42060.63 unit=ft³
